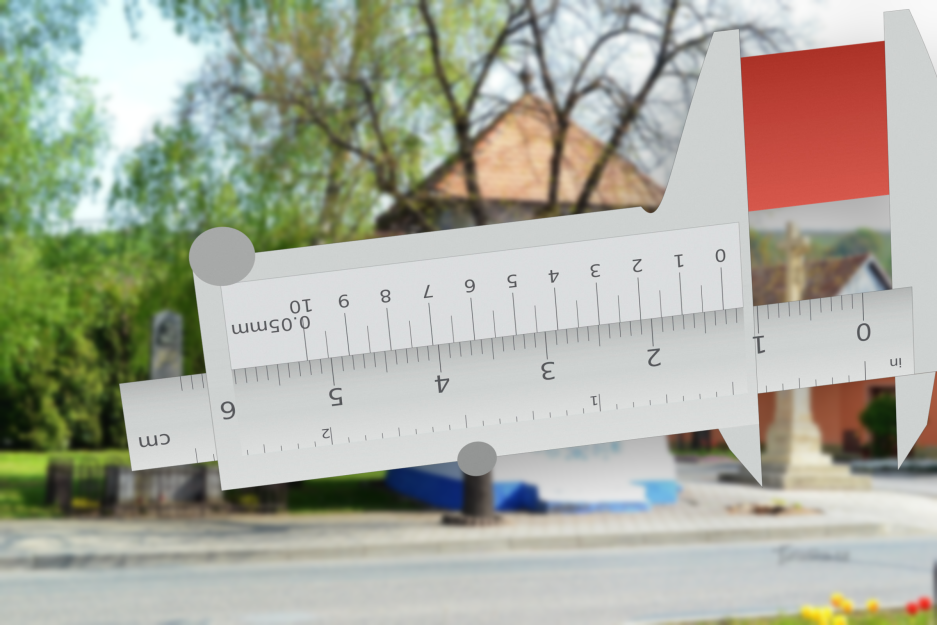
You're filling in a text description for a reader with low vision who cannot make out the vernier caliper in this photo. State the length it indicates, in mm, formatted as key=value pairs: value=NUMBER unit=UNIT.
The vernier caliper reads value=13.2 unit=mm
